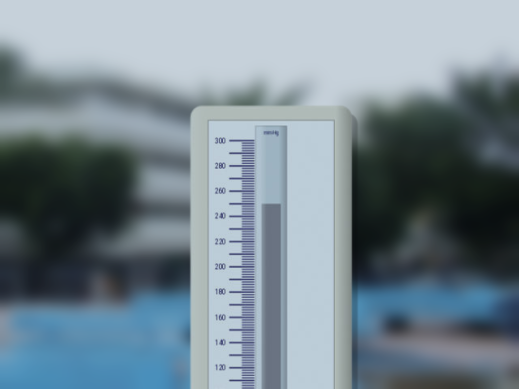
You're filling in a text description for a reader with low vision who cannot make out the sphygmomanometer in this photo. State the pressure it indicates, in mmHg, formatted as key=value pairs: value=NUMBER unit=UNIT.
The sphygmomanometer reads value=250 unit=mmHg
